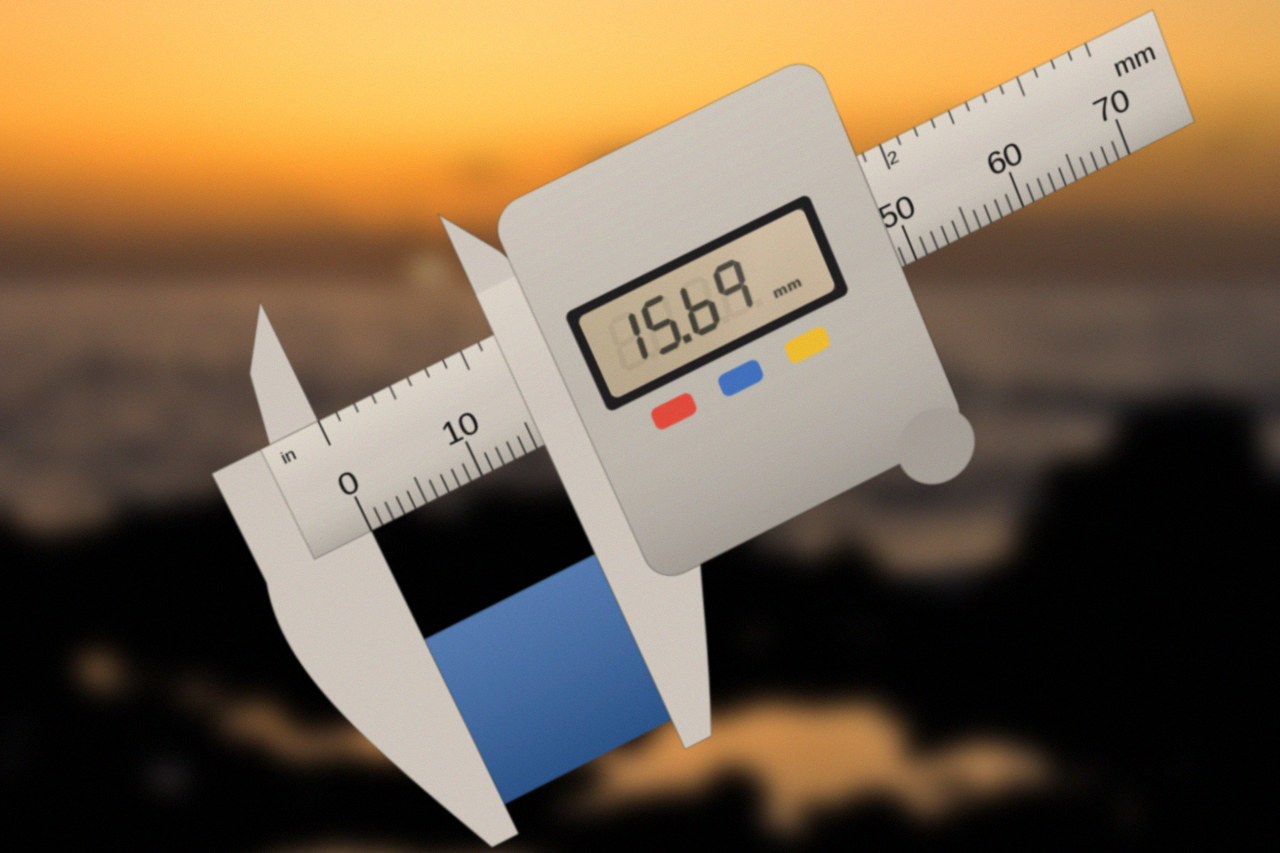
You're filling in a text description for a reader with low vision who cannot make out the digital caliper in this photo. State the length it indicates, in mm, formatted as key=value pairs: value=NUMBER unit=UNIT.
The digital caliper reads value=15.69 unit=mm
